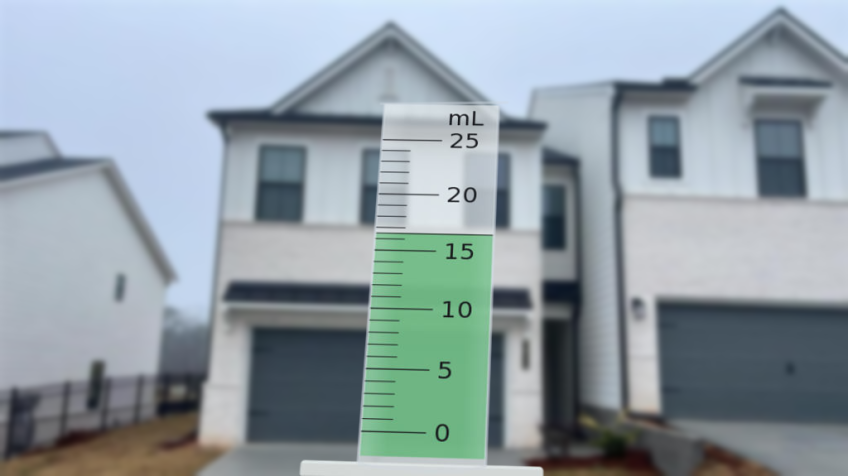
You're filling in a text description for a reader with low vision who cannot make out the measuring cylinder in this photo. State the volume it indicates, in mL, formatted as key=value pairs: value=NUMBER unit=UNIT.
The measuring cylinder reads value=16.5 unit=mL
